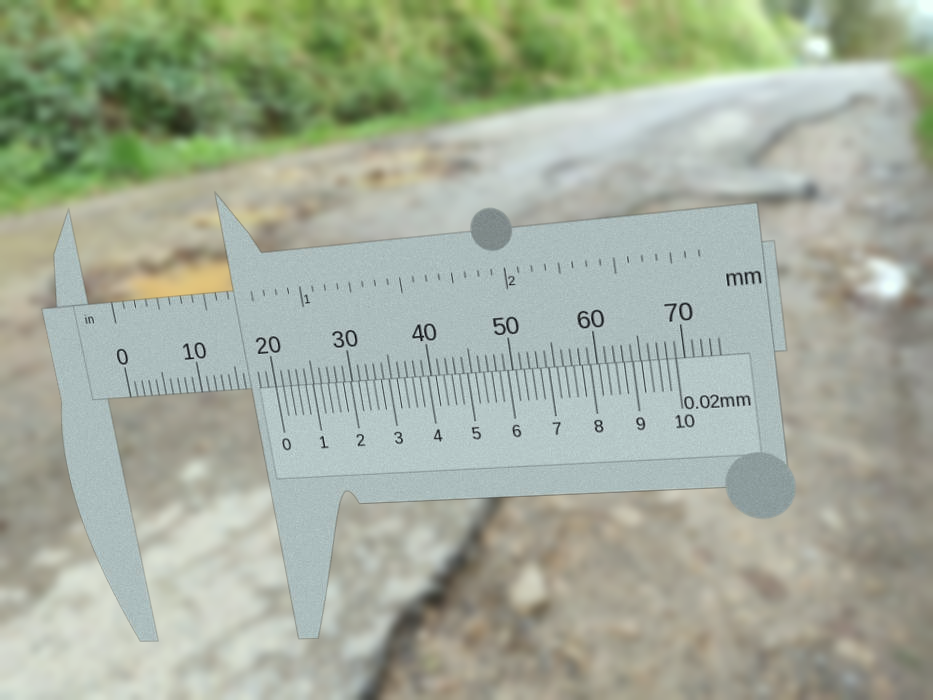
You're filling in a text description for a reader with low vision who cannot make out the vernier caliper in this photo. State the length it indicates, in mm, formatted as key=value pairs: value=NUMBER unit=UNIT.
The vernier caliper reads value=20.0 unit=mm
